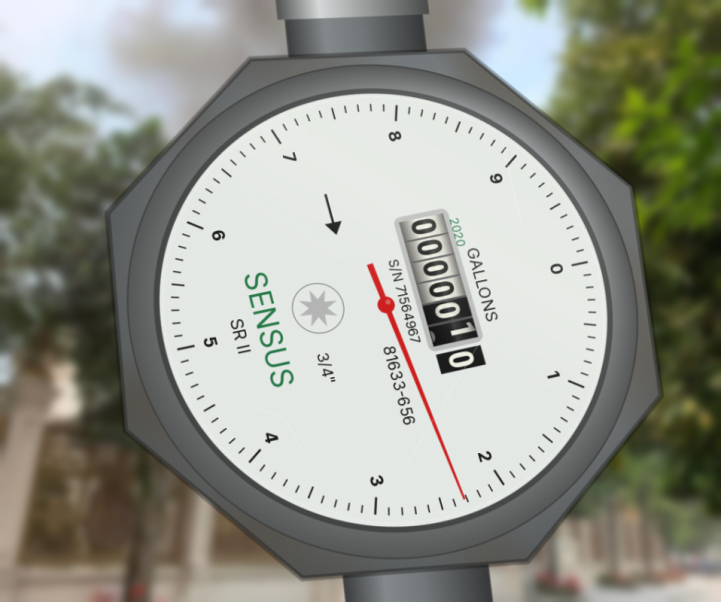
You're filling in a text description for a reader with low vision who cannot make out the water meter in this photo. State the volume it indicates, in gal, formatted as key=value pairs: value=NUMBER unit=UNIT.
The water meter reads value=12.3 unit=gal
